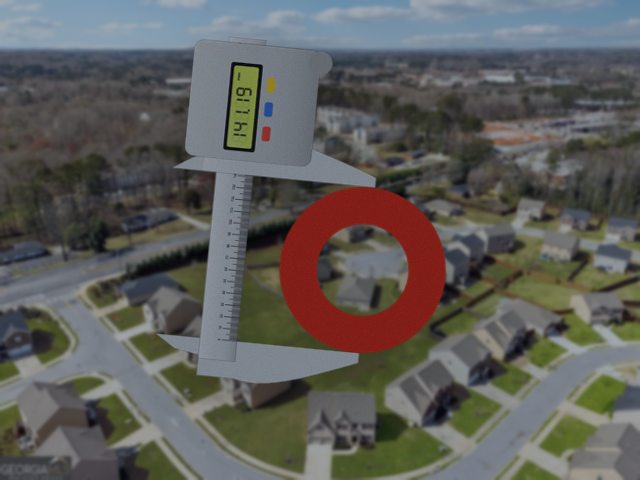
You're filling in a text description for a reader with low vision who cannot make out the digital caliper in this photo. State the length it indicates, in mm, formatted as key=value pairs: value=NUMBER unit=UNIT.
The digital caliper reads value=141.19 unit=mm
